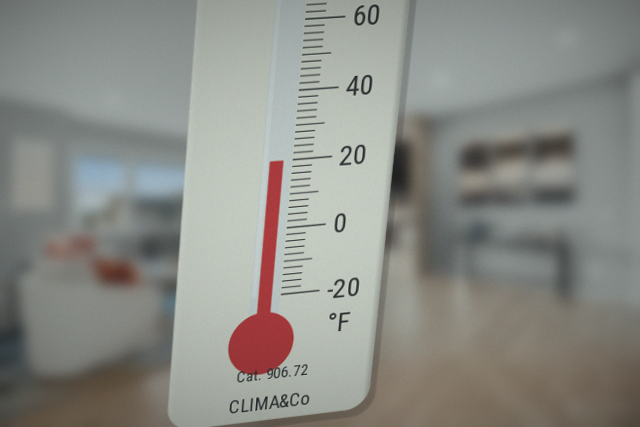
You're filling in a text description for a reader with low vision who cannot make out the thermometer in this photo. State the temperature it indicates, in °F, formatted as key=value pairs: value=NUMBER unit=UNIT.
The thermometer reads value=20 unit=°F
